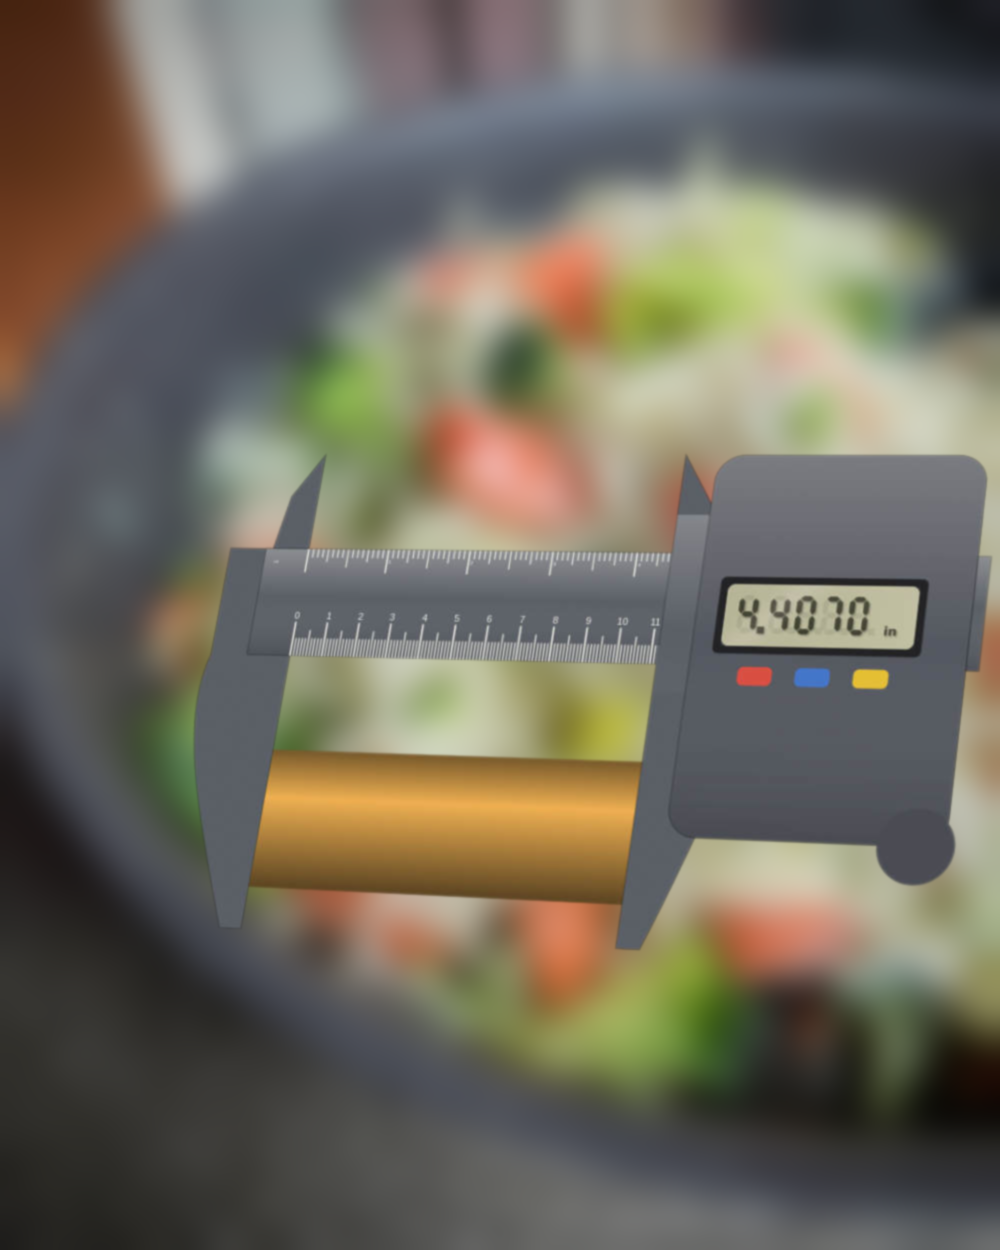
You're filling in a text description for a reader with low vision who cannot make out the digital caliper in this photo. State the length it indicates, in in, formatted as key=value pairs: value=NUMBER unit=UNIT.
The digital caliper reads value=4.4070 unit=in
